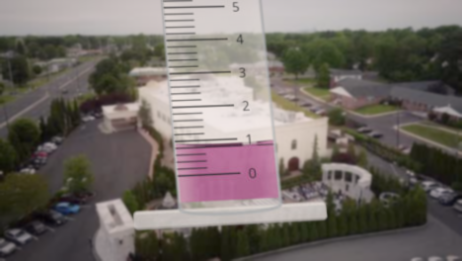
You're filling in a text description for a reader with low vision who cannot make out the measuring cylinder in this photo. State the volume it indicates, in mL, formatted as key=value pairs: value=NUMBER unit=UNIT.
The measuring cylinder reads value=0.8 unit=mL
